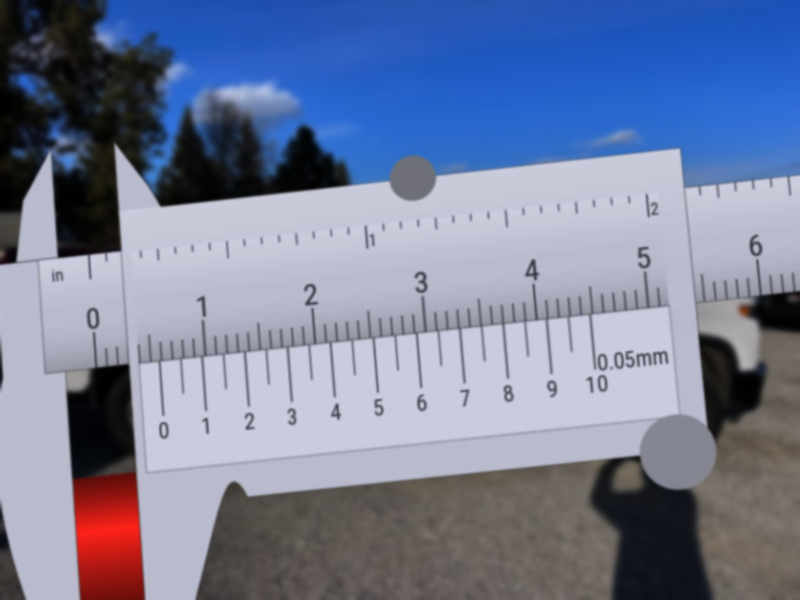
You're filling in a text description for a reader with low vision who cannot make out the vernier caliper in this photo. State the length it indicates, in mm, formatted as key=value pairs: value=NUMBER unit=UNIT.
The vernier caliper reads value=5.8 unit=mm
